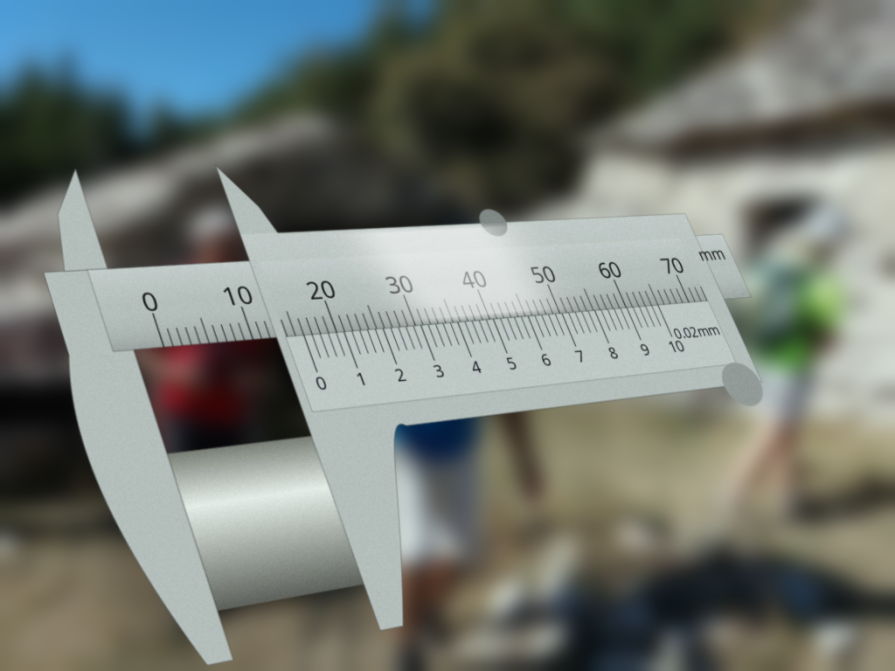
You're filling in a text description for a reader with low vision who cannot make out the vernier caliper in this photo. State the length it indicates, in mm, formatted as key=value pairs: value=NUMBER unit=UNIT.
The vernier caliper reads value=16.0 unit=mm
